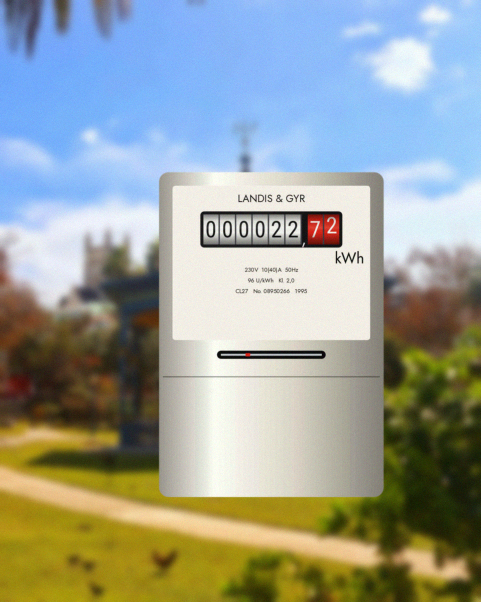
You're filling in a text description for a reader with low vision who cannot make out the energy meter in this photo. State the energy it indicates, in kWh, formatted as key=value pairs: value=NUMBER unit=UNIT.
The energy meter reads value=22.72 unit=kWh
